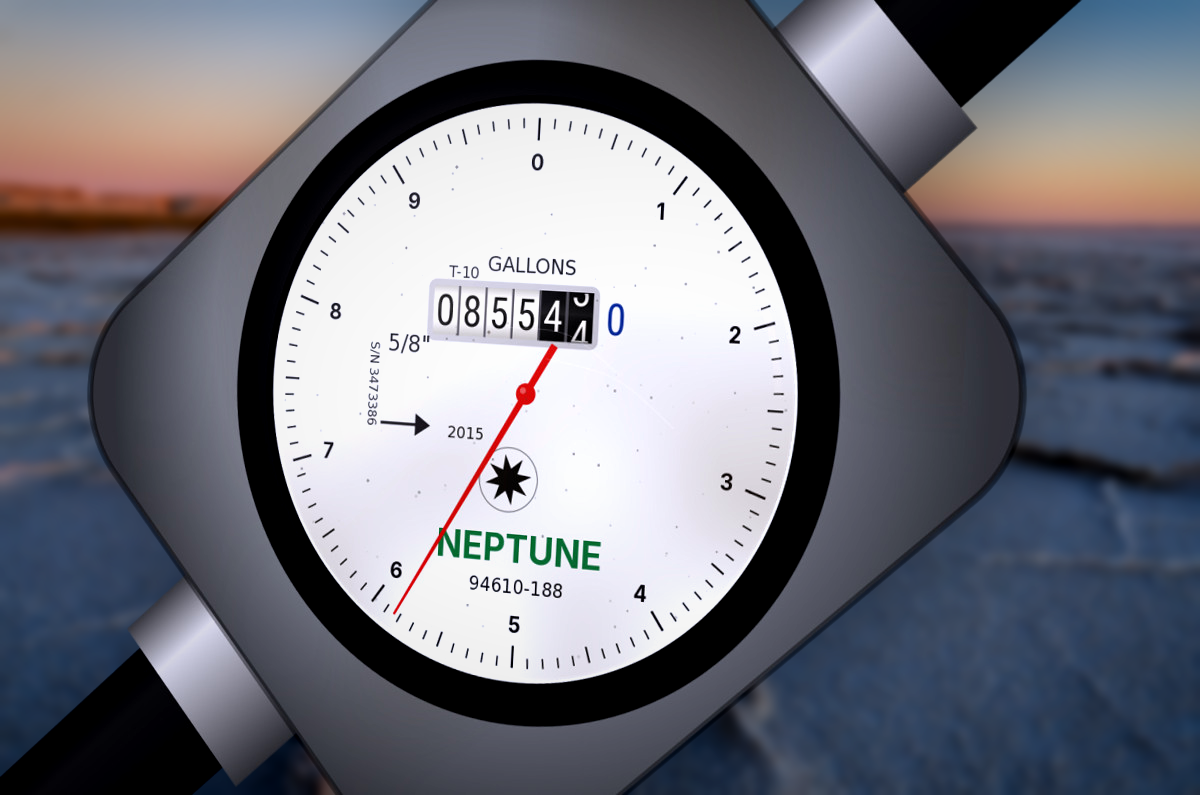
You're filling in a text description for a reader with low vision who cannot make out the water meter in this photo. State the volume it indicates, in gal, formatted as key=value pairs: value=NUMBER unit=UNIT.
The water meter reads value=855435.8 unit=gal
